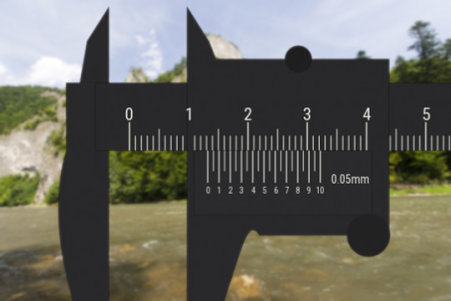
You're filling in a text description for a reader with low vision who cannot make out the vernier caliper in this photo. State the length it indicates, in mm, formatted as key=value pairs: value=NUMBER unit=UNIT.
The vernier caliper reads value=13.2 unit=mm
